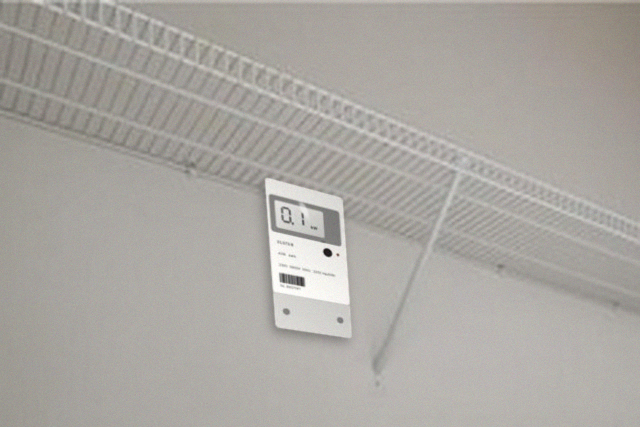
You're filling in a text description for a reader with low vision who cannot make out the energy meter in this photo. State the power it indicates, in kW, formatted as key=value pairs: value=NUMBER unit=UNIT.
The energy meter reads value=0.1 unit=kW
